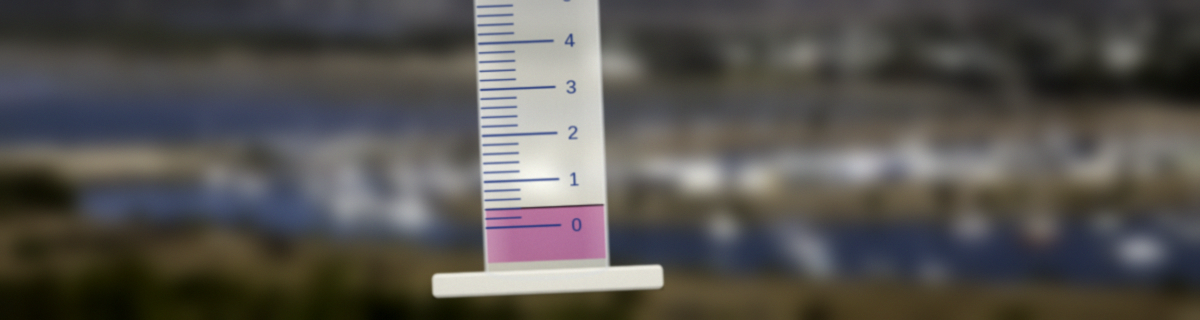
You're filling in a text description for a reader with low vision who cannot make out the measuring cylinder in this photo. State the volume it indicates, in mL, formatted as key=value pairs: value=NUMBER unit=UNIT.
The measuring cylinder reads value=0.4 unit=mL
